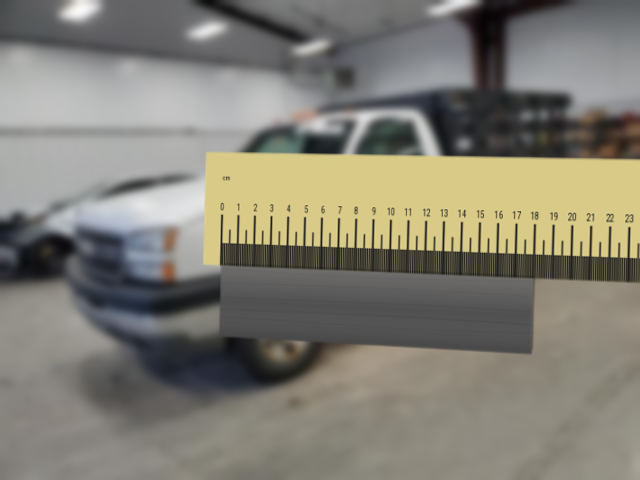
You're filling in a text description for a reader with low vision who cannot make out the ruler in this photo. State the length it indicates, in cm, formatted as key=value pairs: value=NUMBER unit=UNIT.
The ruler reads value=18 unit=cm
